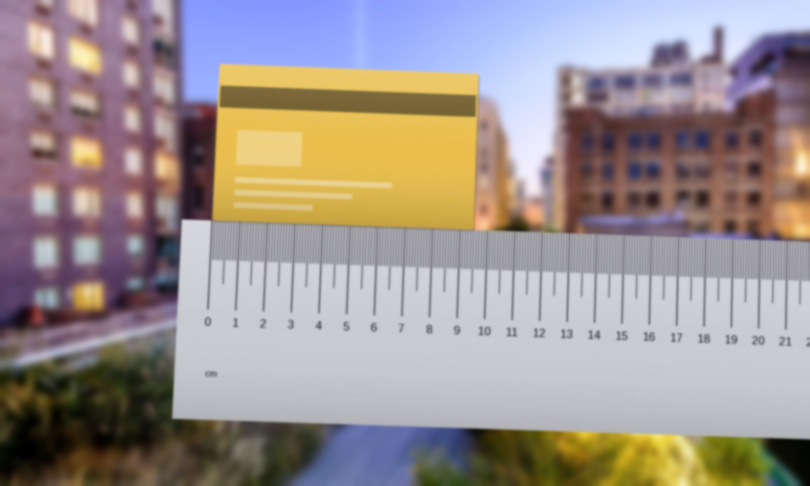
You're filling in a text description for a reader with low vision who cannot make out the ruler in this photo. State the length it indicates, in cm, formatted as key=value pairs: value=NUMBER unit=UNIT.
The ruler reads value=9.5 unit=cm
